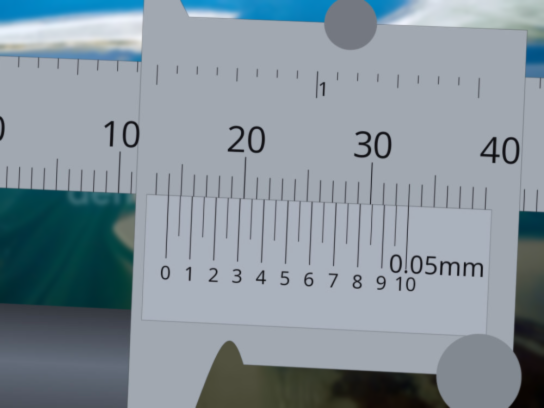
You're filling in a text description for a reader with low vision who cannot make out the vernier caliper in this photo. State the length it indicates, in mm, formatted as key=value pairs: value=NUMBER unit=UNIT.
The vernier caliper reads value=14.0 unit=mm
